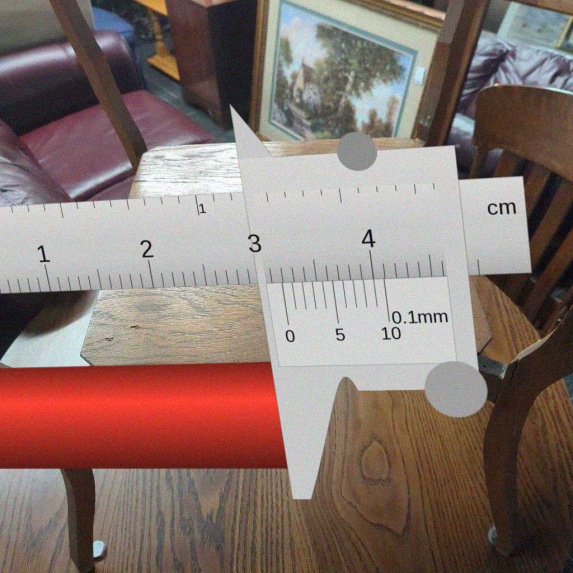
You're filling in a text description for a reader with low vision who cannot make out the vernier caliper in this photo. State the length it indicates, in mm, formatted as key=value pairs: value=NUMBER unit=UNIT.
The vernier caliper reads value=31.9 unit=mm
